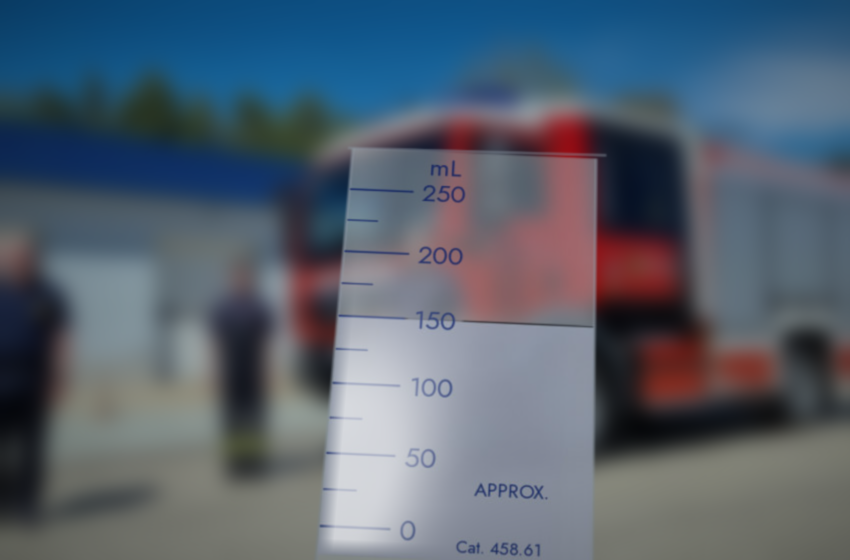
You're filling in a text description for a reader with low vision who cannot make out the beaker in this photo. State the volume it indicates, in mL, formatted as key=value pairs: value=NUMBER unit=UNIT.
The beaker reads value=150 unit=mL
